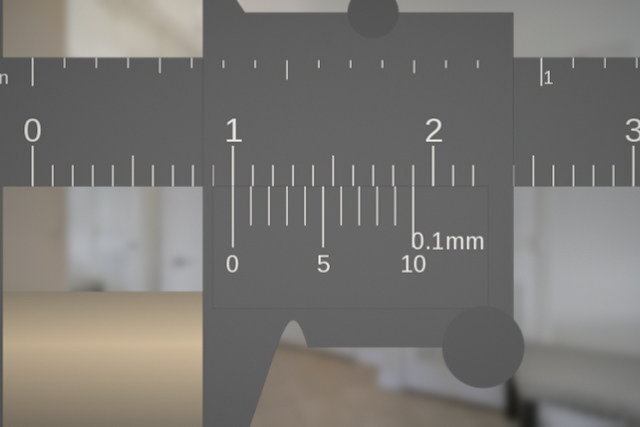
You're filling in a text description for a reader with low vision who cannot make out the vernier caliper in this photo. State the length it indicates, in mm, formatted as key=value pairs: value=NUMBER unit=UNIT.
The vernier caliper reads value=10.0 unit=mm
